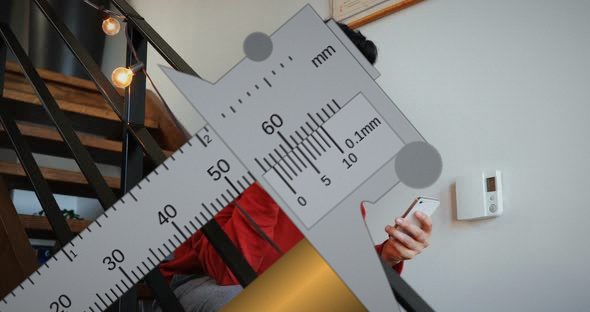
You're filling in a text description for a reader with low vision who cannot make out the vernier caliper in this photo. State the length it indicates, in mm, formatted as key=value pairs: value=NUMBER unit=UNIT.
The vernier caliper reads value=56.2 unit=mm
